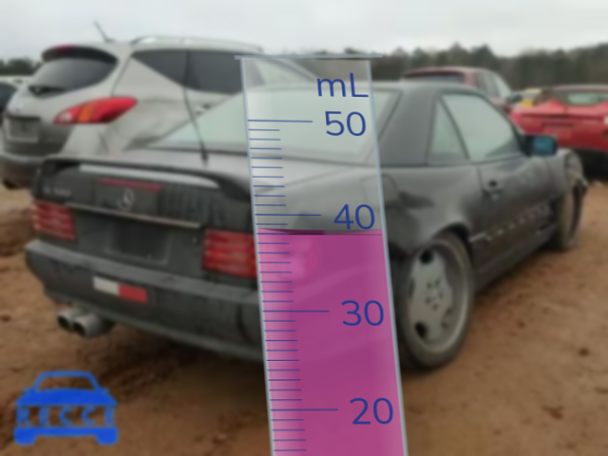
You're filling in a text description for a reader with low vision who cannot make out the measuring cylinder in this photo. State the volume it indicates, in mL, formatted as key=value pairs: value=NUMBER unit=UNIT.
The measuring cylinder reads value=38 unit=mL
